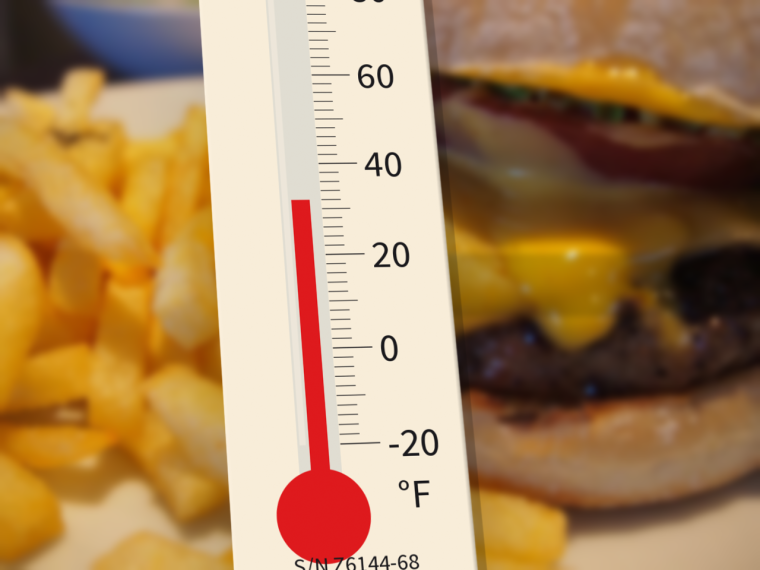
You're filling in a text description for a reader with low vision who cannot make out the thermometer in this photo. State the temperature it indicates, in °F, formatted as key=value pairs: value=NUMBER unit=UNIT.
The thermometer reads value=32 unit=°F
